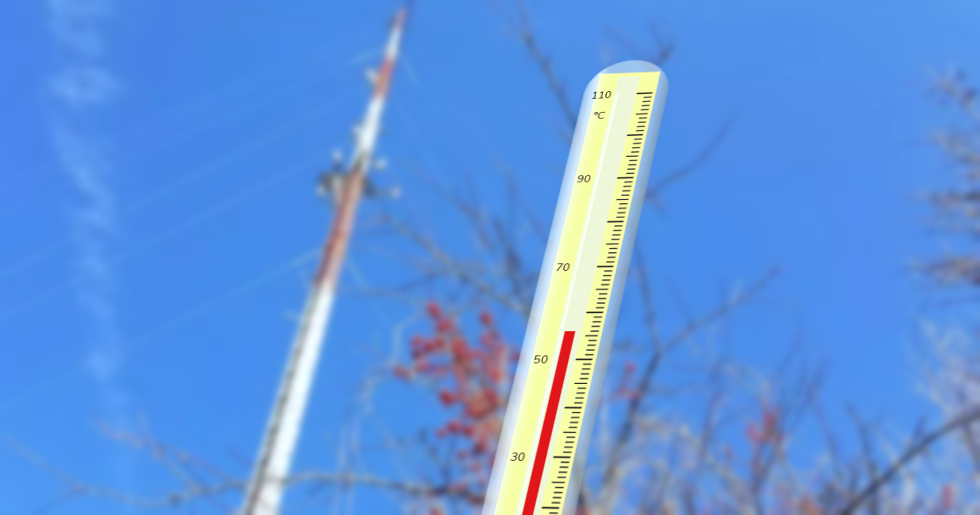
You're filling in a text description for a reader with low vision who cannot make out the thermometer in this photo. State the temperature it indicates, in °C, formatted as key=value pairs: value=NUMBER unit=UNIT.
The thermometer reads value=56 unit=°C
